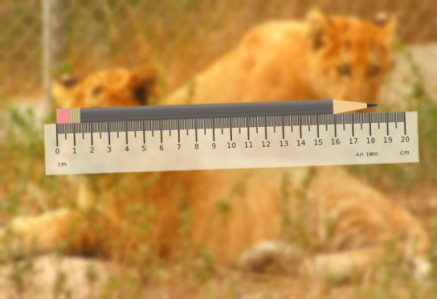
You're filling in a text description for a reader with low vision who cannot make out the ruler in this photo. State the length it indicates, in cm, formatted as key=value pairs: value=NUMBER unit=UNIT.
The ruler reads value=18.5 unit=cm
